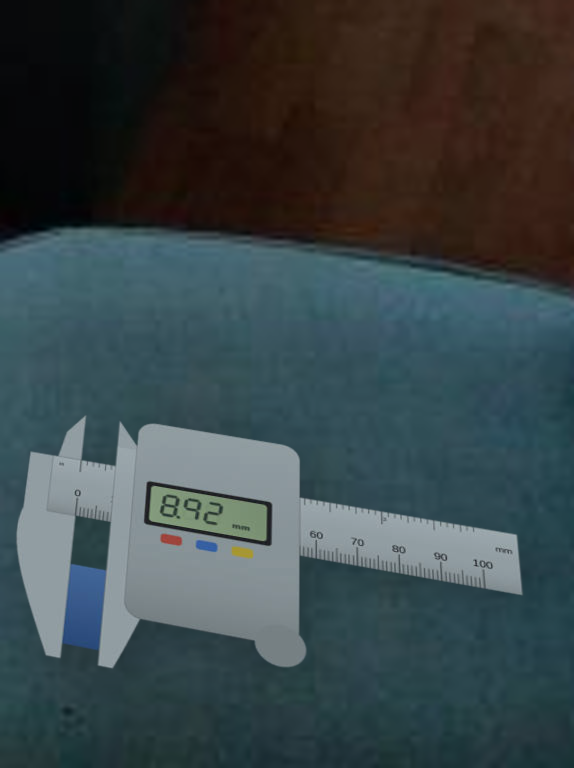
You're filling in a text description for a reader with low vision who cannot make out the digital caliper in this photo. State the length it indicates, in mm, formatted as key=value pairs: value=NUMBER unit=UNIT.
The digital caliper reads value=8.92 unit=mm
